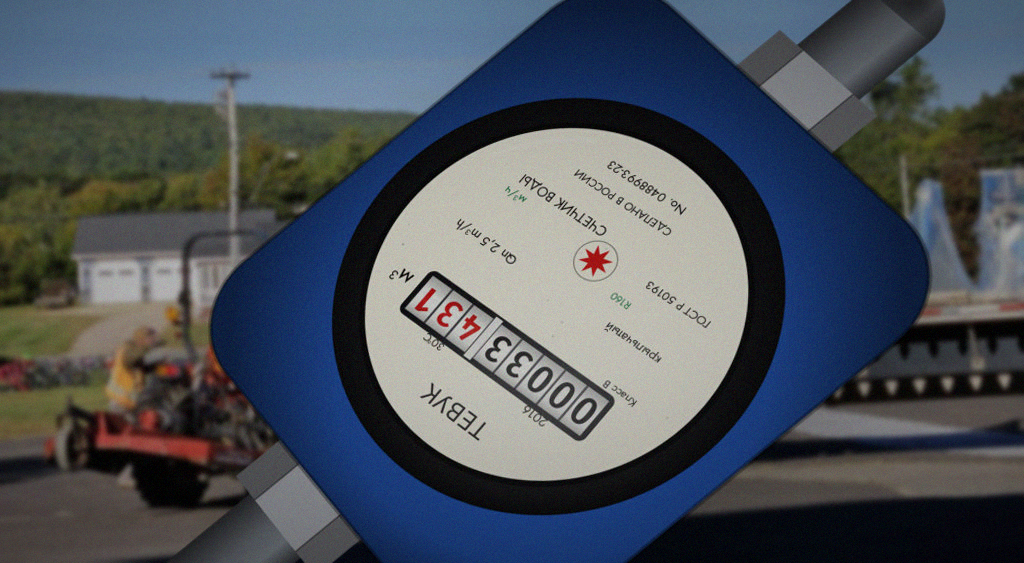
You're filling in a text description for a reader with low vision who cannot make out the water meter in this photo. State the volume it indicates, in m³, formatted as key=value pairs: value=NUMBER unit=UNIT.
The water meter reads value=33.431 unit=m³
